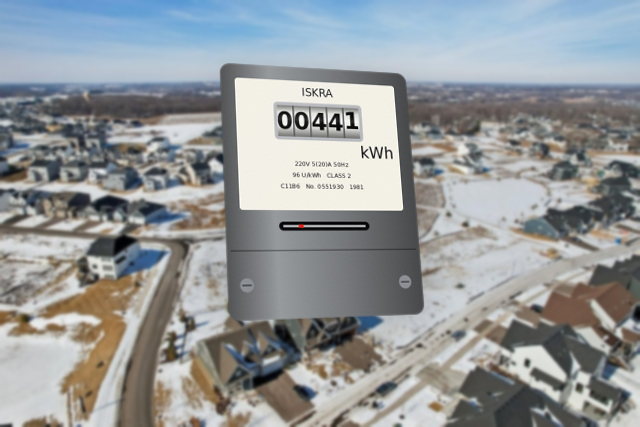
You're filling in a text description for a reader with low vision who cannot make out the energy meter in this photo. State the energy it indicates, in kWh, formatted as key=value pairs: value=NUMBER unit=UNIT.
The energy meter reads value=441 unit=kWh
